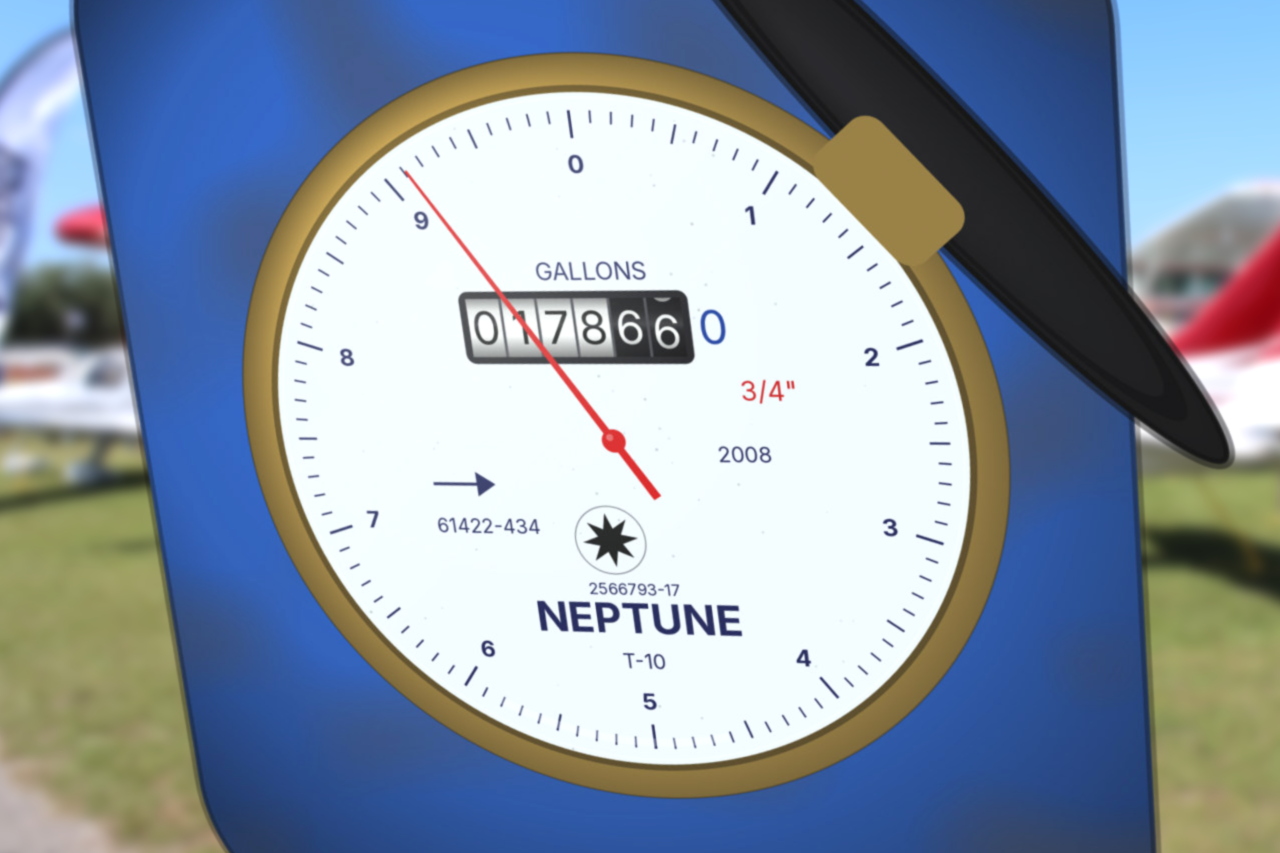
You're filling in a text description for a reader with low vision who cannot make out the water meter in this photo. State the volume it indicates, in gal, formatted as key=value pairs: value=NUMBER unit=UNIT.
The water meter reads value=178659.1 unit=gal
